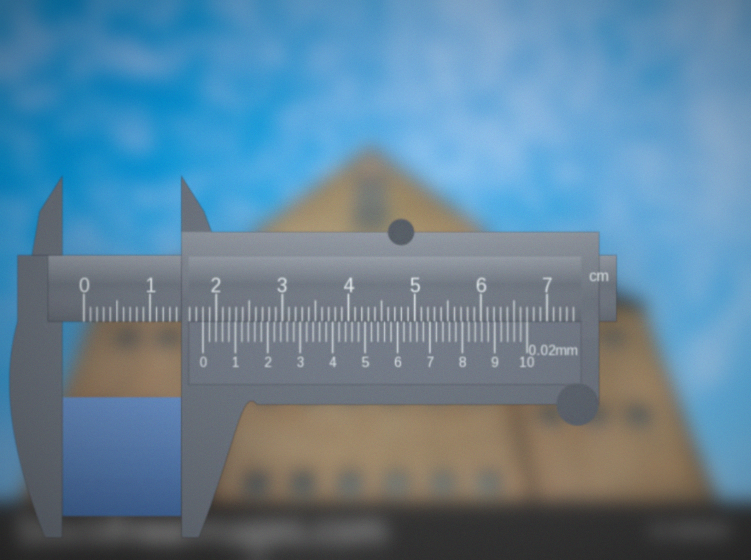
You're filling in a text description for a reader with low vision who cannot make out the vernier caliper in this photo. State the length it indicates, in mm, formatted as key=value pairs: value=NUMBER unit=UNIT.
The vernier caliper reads value=18.0 unit=mm
